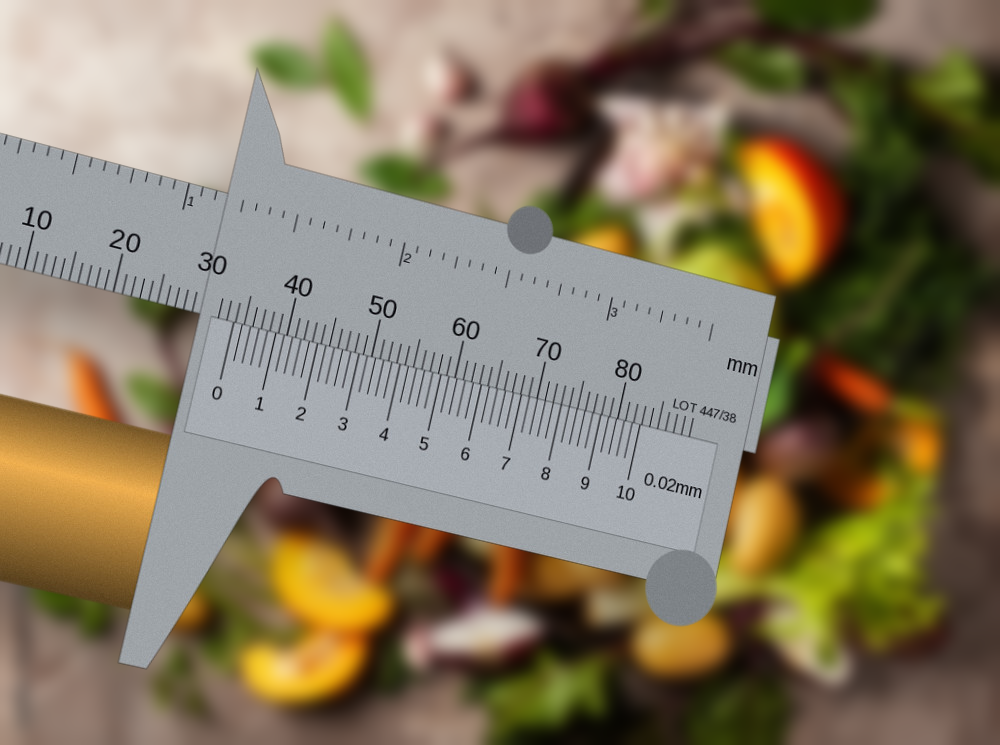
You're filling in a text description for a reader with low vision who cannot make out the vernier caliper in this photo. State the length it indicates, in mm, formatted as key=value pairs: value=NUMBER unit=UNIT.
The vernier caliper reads value=33.8 unit=mm
